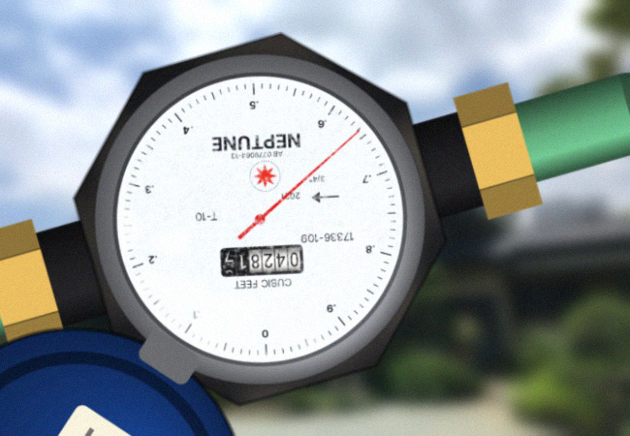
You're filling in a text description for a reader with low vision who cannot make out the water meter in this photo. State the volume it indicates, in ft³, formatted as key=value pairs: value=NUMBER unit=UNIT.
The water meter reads value=42816.64 unit=ft³
